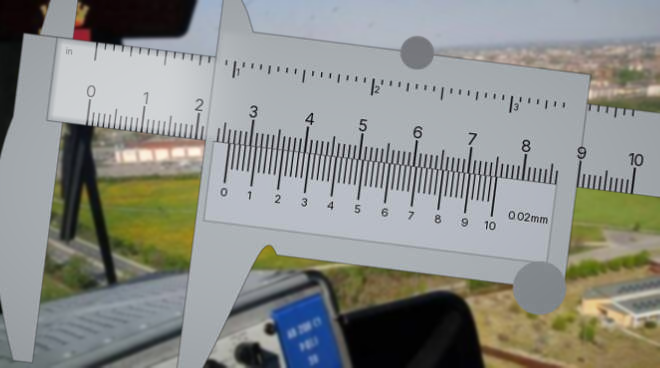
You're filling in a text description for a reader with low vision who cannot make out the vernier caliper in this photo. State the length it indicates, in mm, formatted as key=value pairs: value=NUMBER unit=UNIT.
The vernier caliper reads value=26.2 unit=mm
